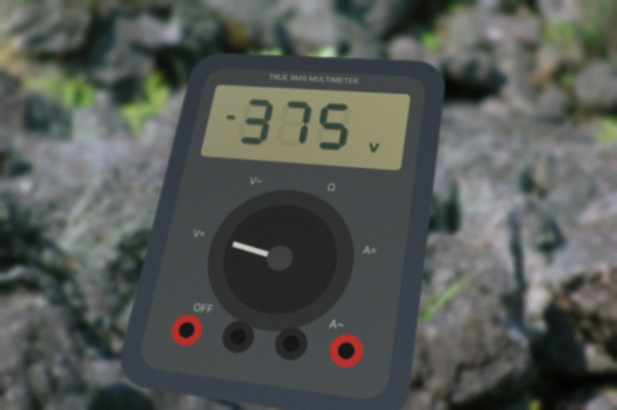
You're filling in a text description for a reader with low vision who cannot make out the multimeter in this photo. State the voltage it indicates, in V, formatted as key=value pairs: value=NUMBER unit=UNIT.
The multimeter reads value=-375 unit=V
